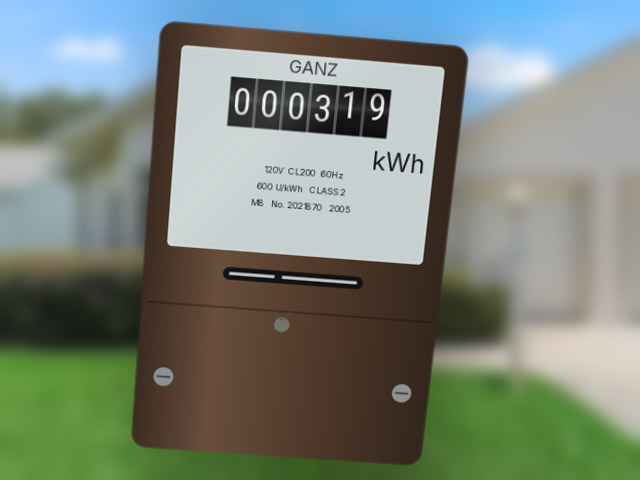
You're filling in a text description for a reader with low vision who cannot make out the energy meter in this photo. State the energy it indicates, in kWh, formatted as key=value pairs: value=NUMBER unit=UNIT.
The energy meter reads value=319 unit=kWh
